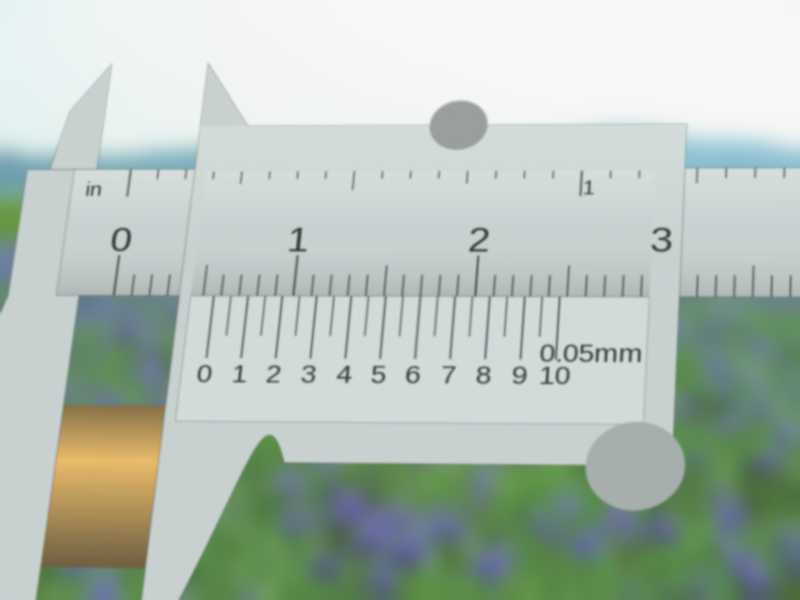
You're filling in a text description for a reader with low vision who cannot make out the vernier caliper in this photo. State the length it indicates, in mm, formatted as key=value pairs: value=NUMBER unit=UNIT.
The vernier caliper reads value=5.6 unit=mm
